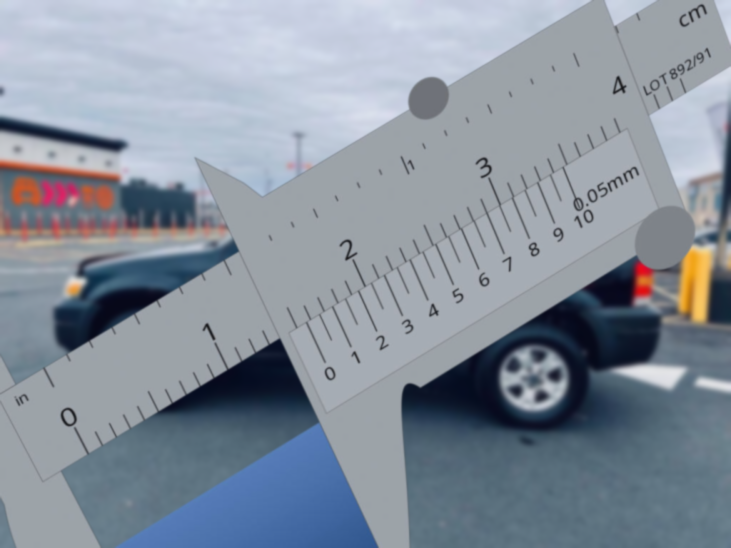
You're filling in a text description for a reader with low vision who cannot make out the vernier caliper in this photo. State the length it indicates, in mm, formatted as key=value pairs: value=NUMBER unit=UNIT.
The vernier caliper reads value=15.7 unit=mm
